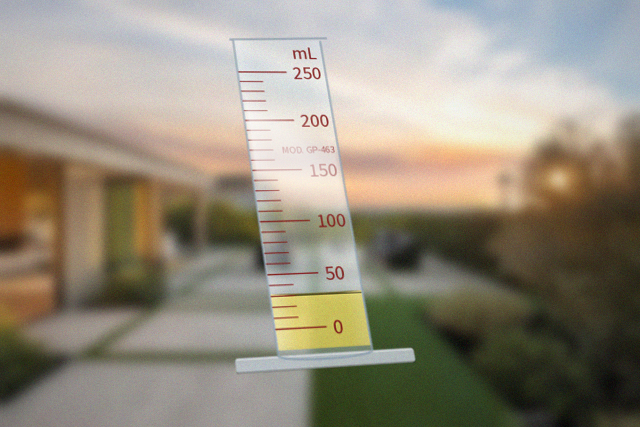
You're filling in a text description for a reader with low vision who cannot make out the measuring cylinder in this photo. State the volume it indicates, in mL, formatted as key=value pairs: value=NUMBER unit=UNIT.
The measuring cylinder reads value=30 unit=mL
